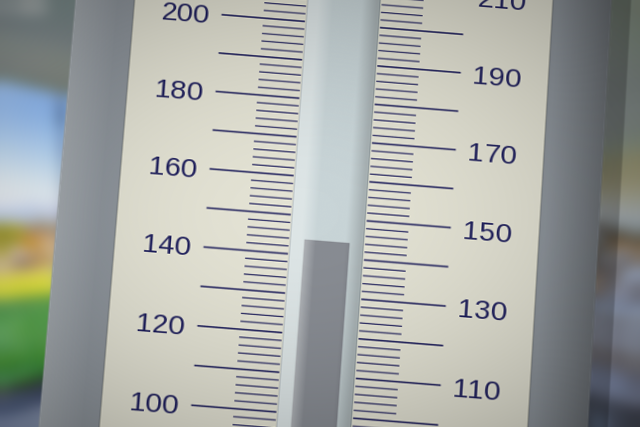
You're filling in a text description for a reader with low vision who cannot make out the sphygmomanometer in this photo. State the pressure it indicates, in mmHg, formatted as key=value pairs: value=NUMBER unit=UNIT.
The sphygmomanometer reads value=144 unit=mmHg
